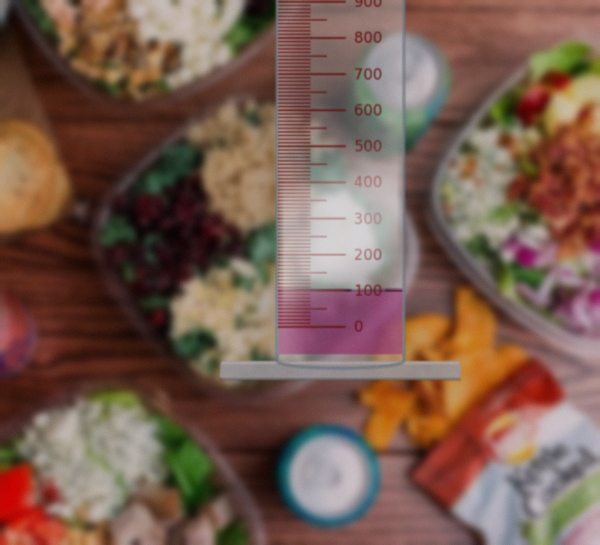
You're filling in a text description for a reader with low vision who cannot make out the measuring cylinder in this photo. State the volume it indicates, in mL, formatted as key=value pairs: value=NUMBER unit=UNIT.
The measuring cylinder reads value=100 unit=mL
